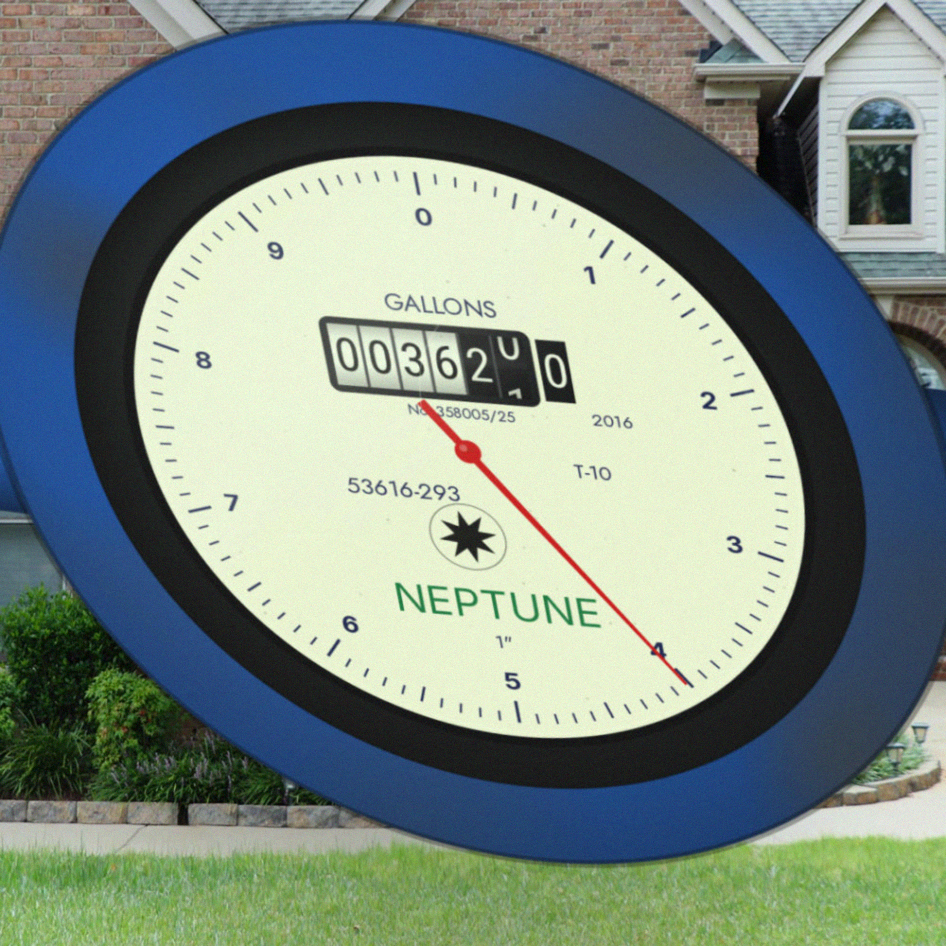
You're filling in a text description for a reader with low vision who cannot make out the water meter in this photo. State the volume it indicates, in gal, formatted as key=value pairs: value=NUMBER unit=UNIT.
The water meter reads value=36204.0 unit=gal
